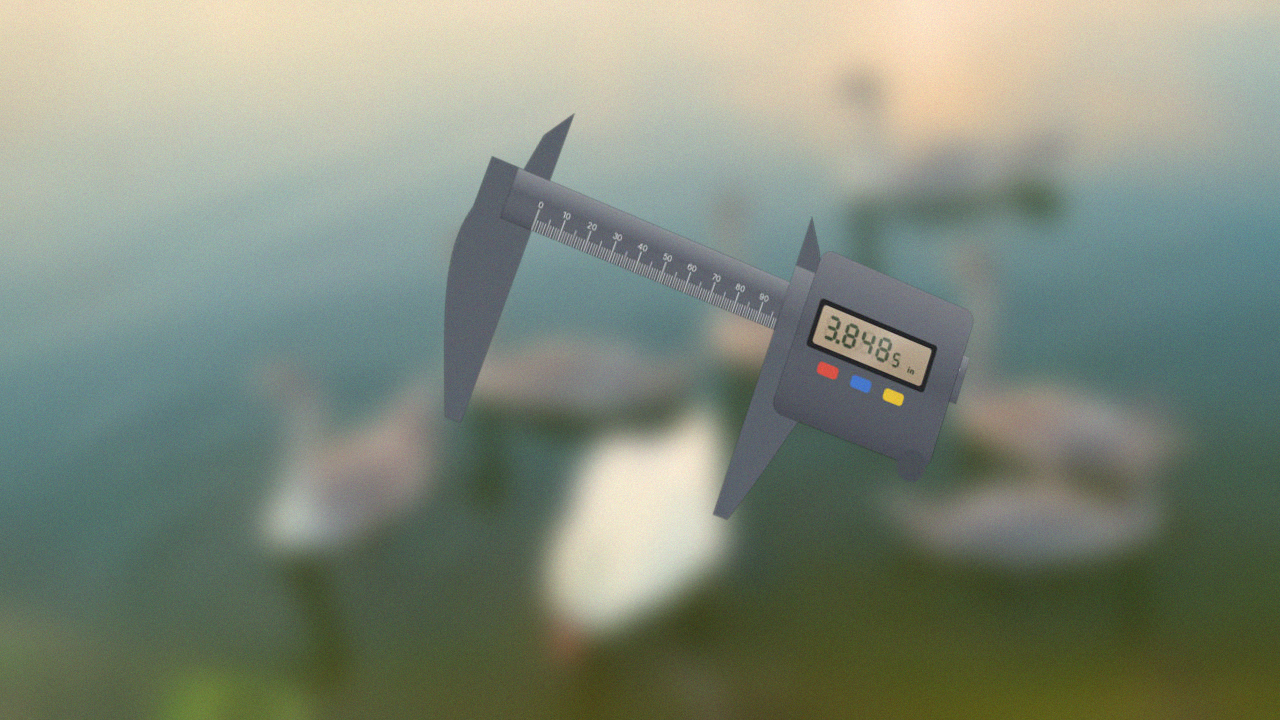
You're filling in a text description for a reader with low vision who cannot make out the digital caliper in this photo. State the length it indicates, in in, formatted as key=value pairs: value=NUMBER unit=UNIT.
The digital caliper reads value=3.8485 unit=in
